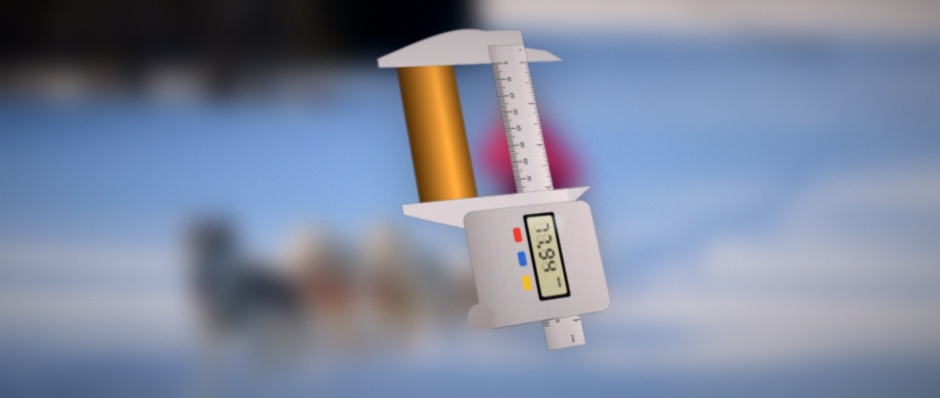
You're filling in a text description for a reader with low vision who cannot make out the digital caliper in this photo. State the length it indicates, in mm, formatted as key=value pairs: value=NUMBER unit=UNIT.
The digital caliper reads value=77.94 unit=mm
